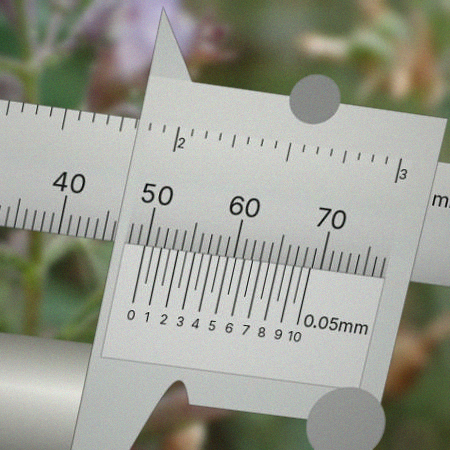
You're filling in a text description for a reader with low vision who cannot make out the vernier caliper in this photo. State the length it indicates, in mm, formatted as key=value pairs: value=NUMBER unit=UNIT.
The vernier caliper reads value=49.8 unit=mm
